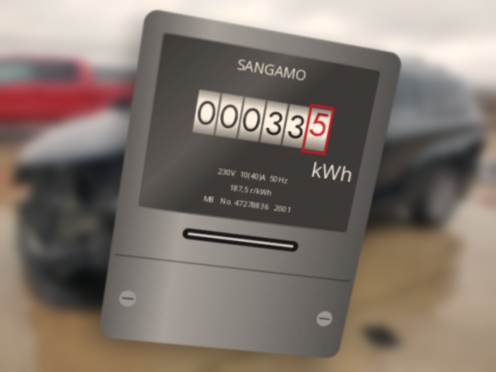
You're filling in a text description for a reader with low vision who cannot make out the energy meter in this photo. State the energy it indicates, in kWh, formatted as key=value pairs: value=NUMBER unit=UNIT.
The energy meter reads value=33.5 unit=kWh
